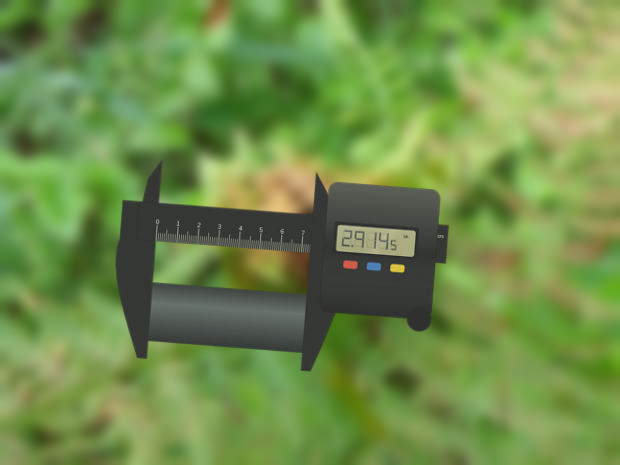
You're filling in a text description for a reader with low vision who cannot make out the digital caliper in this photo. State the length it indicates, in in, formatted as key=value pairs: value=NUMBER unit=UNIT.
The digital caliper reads value=2.9145 unit=in
